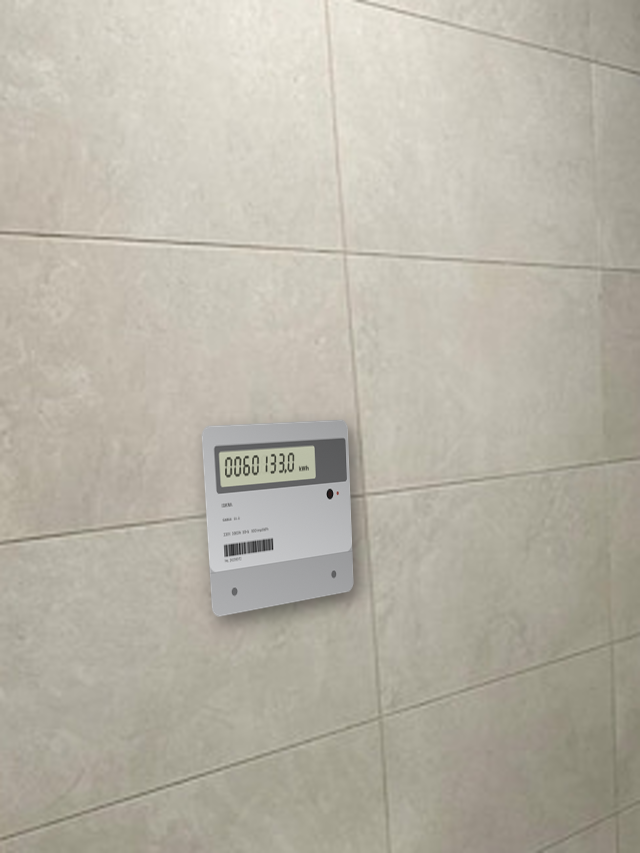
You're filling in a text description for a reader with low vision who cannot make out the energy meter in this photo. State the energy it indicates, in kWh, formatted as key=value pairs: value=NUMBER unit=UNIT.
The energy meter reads value=60133.0 unit=kWh
